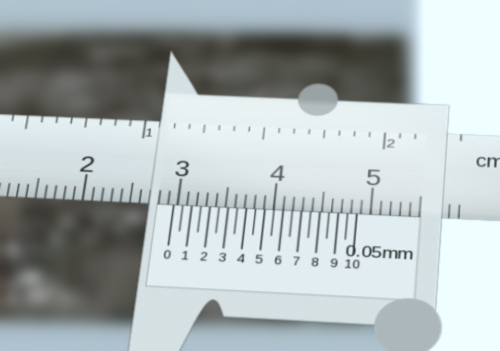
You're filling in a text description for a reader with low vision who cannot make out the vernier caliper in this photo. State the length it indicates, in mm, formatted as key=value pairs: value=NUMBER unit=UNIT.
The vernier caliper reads value=29.6 unit=mm
